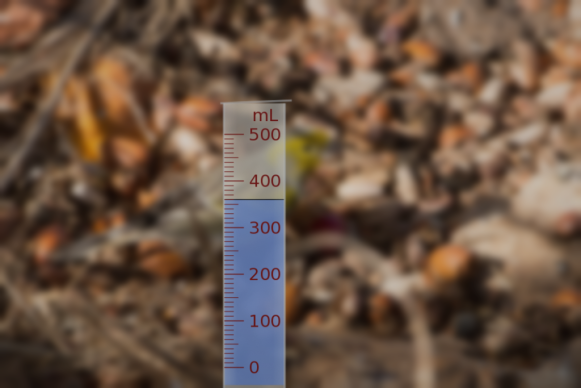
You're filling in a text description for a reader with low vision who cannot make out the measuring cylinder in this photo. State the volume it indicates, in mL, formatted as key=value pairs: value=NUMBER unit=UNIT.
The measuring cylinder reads value=360 unit=mL
